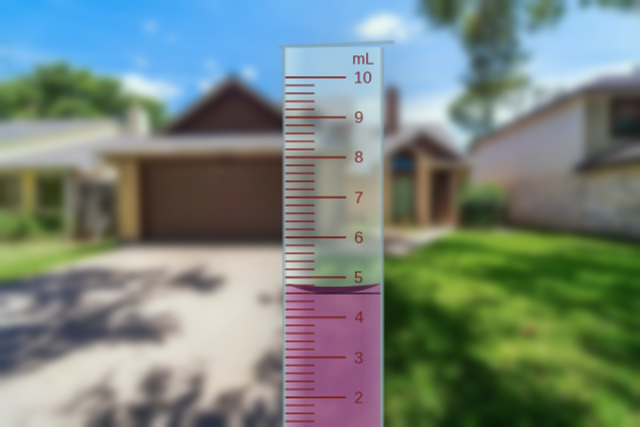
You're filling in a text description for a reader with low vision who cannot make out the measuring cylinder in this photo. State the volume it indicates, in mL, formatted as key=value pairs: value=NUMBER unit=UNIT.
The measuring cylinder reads value=4.6 unit=mL
